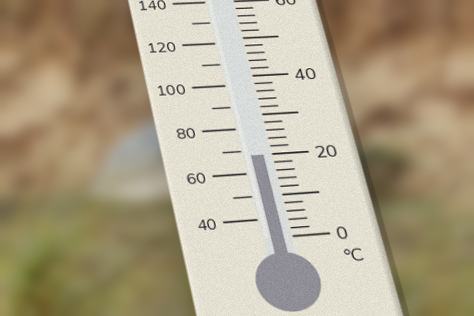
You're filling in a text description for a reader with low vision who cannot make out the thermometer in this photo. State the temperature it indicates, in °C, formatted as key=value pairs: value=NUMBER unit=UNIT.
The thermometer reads value=20 unit=°C
